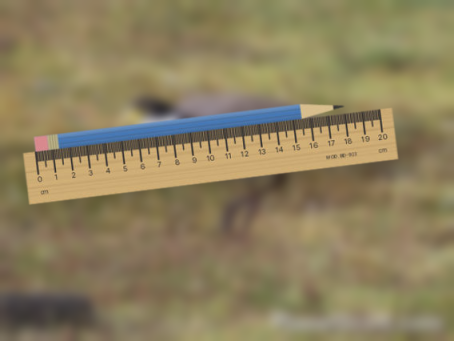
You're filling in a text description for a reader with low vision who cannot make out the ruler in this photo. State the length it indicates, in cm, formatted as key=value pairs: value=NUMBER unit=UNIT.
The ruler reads value=18 unit=cm
